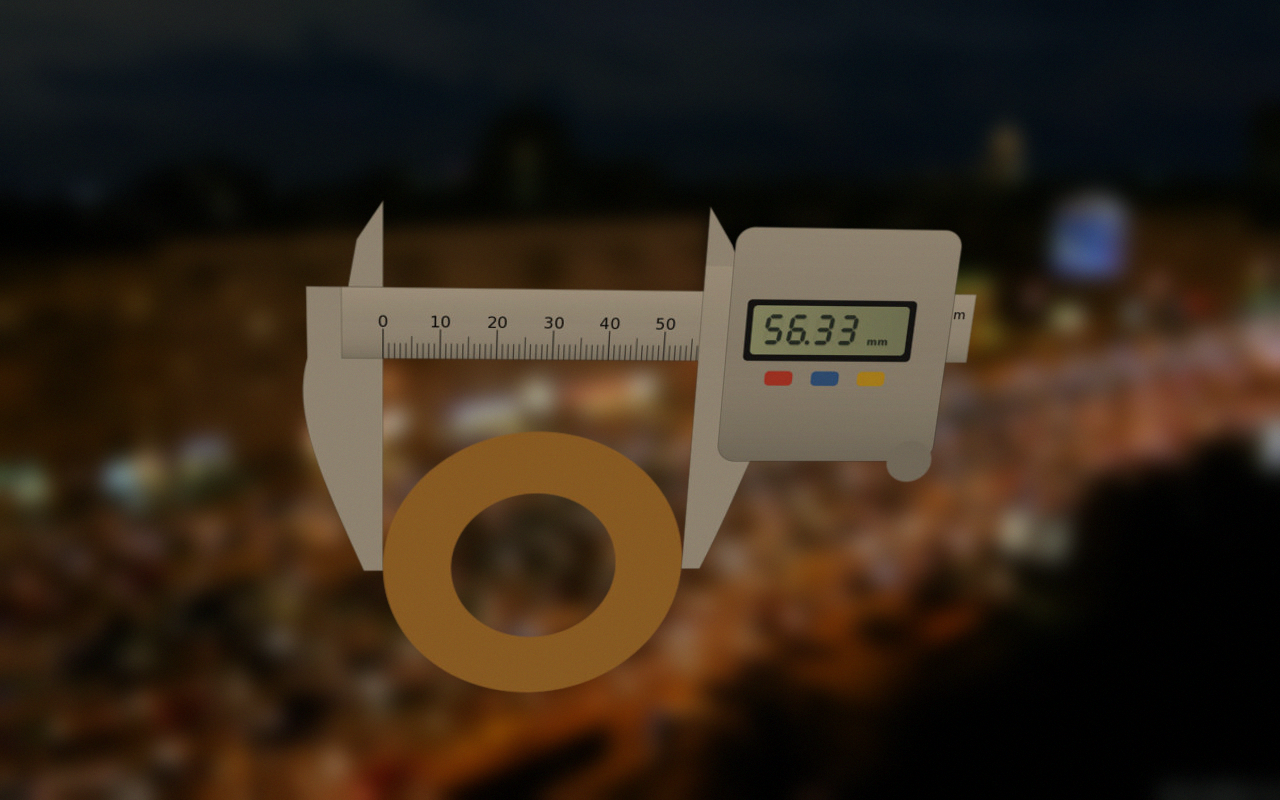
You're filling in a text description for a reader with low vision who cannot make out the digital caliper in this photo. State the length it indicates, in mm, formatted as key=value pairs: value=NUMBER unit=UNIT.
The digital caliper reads value=56.33 unit=mm
